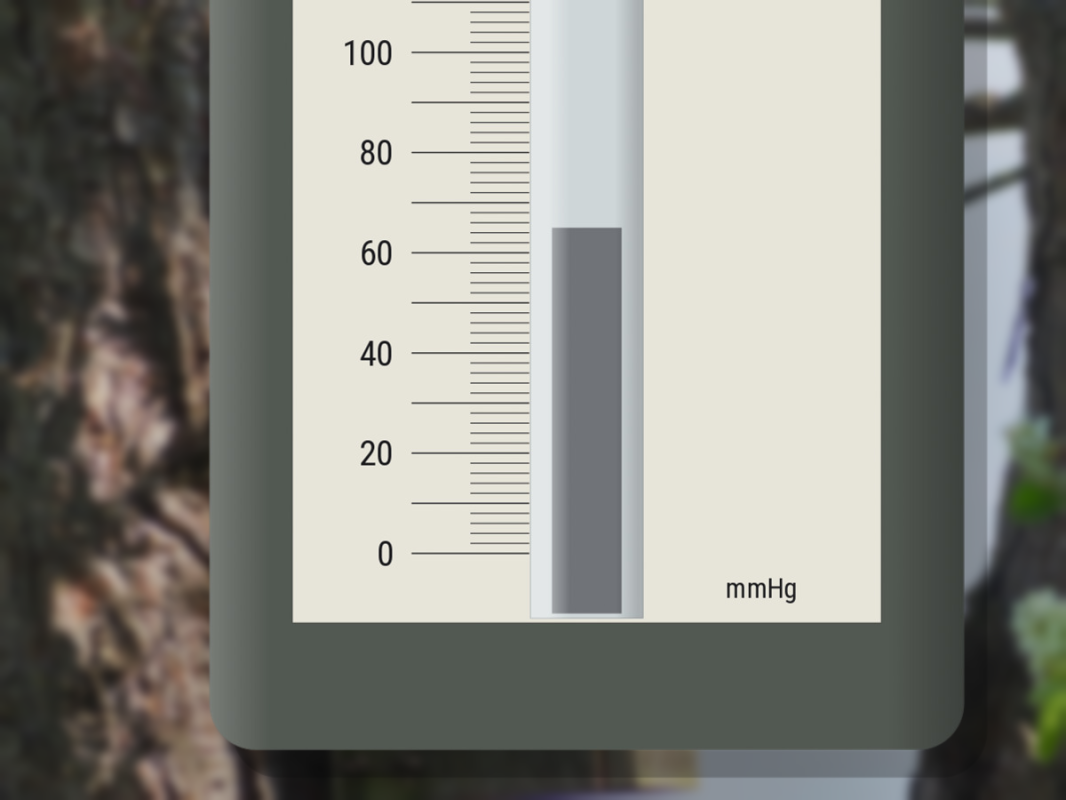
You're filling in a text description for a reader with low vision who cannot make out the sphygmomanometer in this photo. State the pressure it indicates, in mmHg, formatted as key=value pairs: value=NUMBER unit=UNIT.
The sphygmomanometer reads value=65 unit=mmHg
